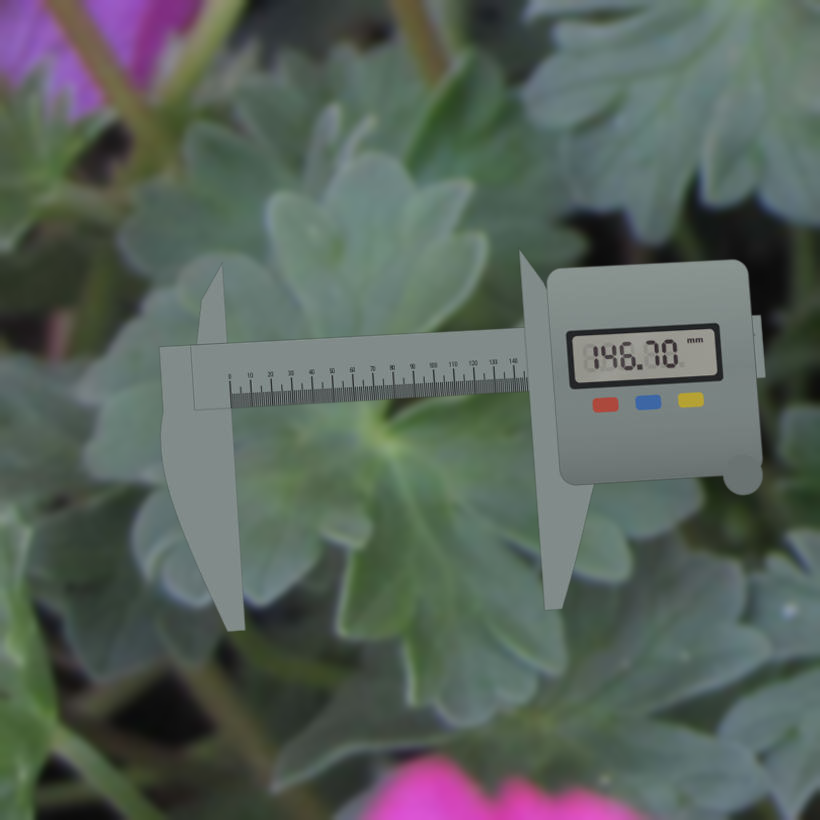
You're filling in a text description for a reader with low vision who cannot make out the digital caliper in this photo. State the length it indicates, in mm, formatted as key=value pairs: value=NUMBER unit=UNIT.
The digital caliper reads value=146.70 unit=mm
